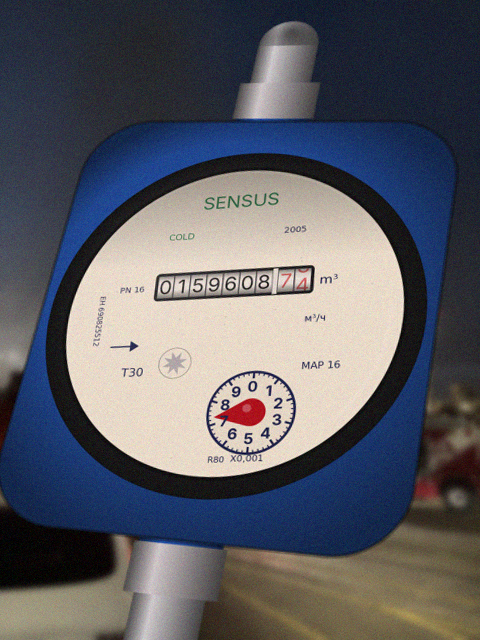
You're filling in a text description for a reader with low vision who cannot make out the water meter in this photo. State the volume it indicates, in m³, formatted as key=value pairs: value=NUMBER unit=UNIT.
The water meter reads value=159608.737 unit=m³
